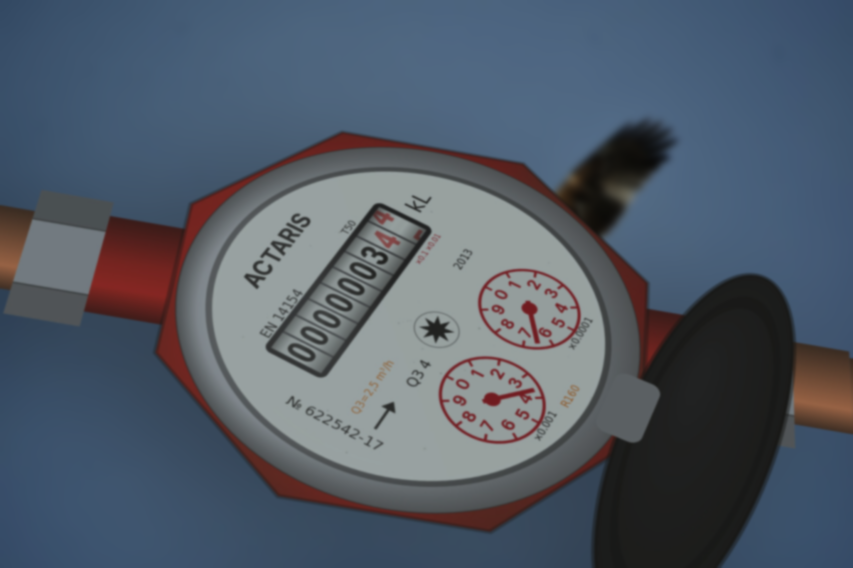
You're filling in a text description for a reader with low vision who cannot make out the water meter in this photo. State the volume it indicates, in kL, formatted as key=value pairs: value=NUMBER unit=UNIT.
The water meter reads value=3.4436 unit=kL
